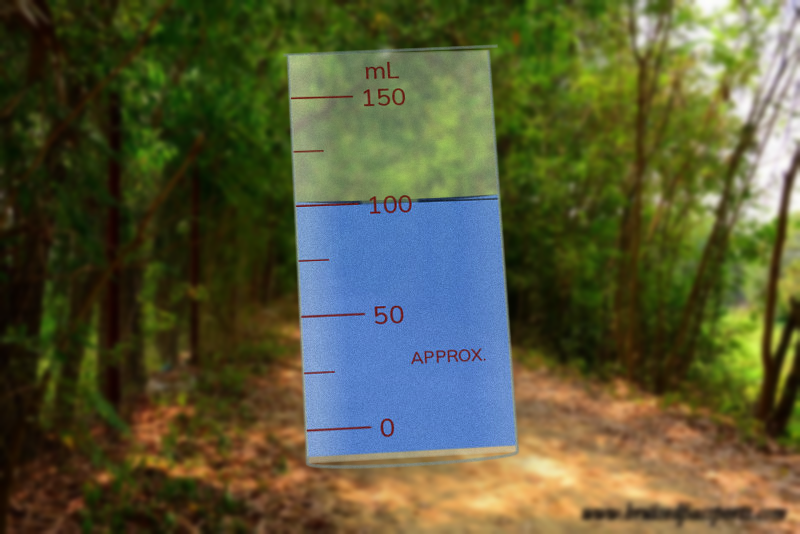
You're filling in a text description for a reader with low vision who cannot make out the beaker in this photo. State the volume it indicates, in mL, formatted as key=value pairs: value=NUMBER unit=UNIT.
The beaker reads value=100 unit=mL
